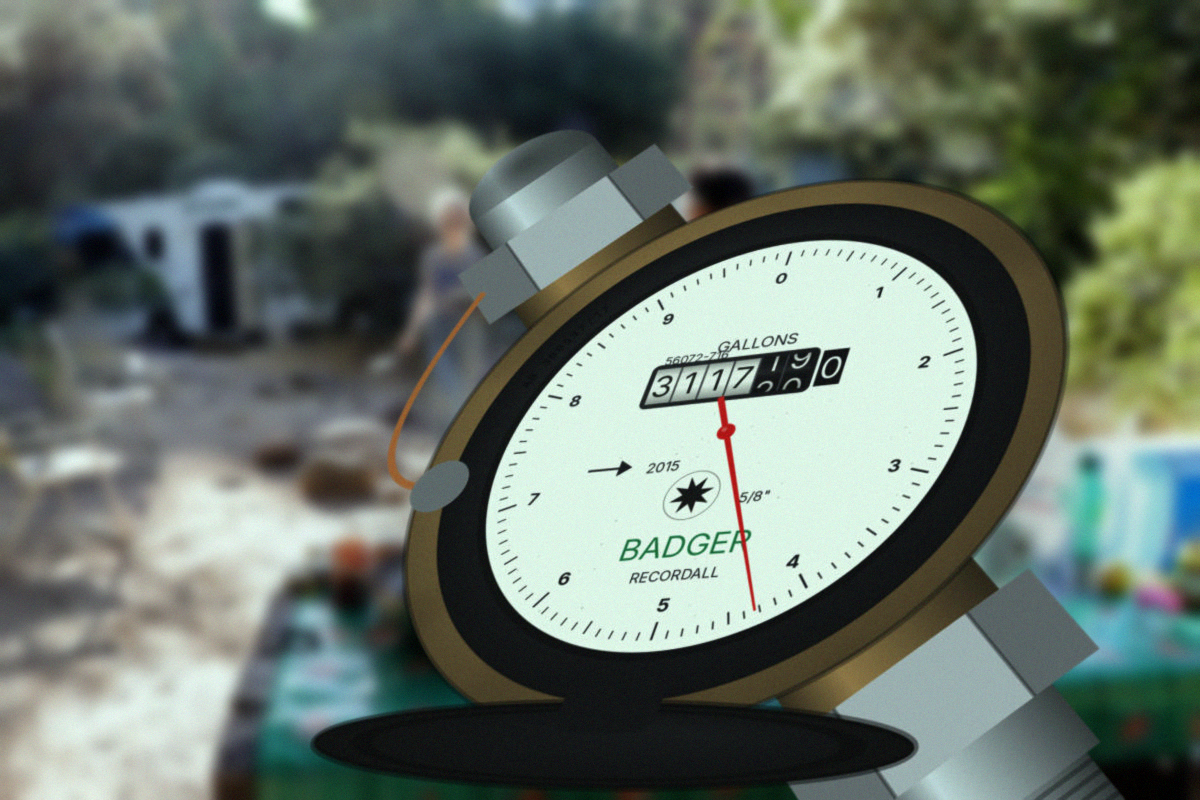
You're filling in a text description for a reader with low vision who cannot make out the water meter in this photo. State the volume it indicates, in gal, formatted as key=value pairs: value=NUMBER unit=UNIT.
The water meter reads value=3117194.3 unit=gal
